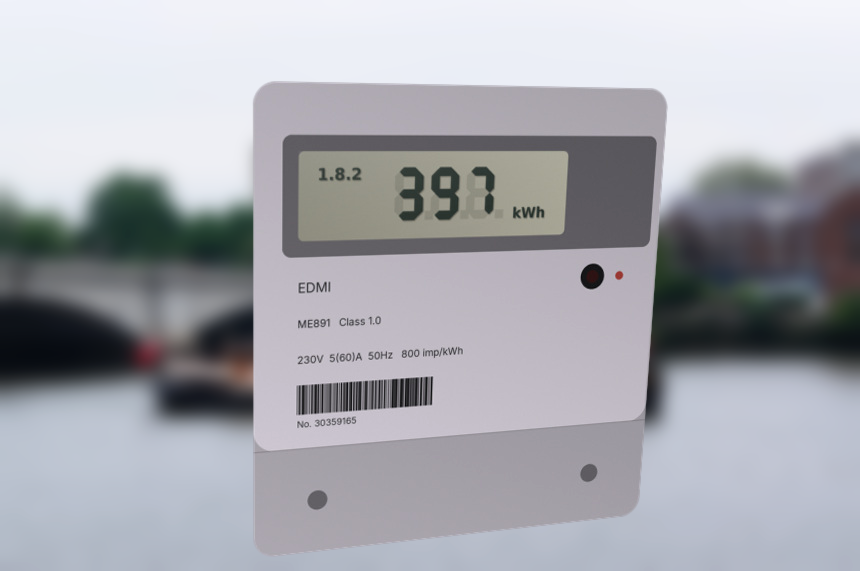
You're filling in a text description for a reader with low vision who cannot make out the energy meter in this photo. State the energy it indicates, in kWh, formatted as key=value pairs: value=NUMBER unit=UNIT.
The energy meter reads value=397 unit=kWh
